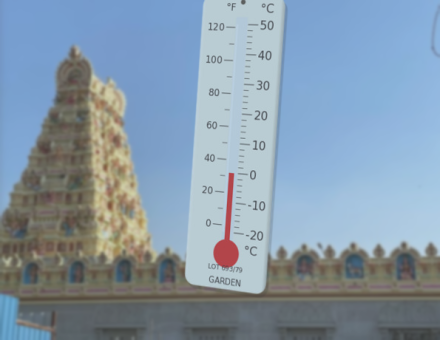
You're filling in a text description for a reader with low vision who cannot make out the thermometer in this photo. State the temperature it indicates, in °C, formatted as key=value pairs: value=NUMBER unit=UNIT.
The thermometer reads value=0 unit=°C
